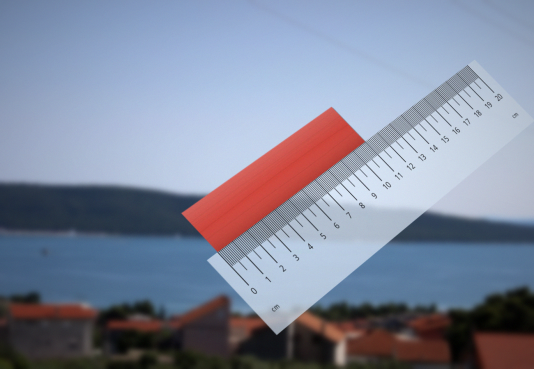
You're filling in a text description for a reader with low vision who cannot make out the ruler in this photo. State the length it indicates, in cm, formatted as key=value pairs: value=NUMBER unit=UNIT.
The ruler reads value=11 unit=cm
